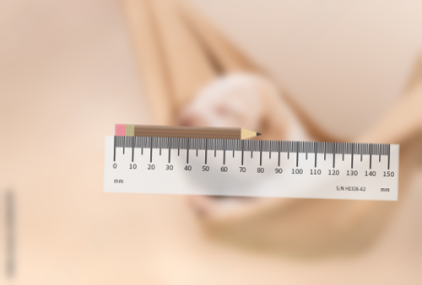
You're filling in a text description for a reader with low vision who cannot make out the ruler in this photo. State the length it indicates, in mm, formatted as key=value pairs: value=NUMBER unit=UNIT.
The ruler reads value=80 unit=mm
